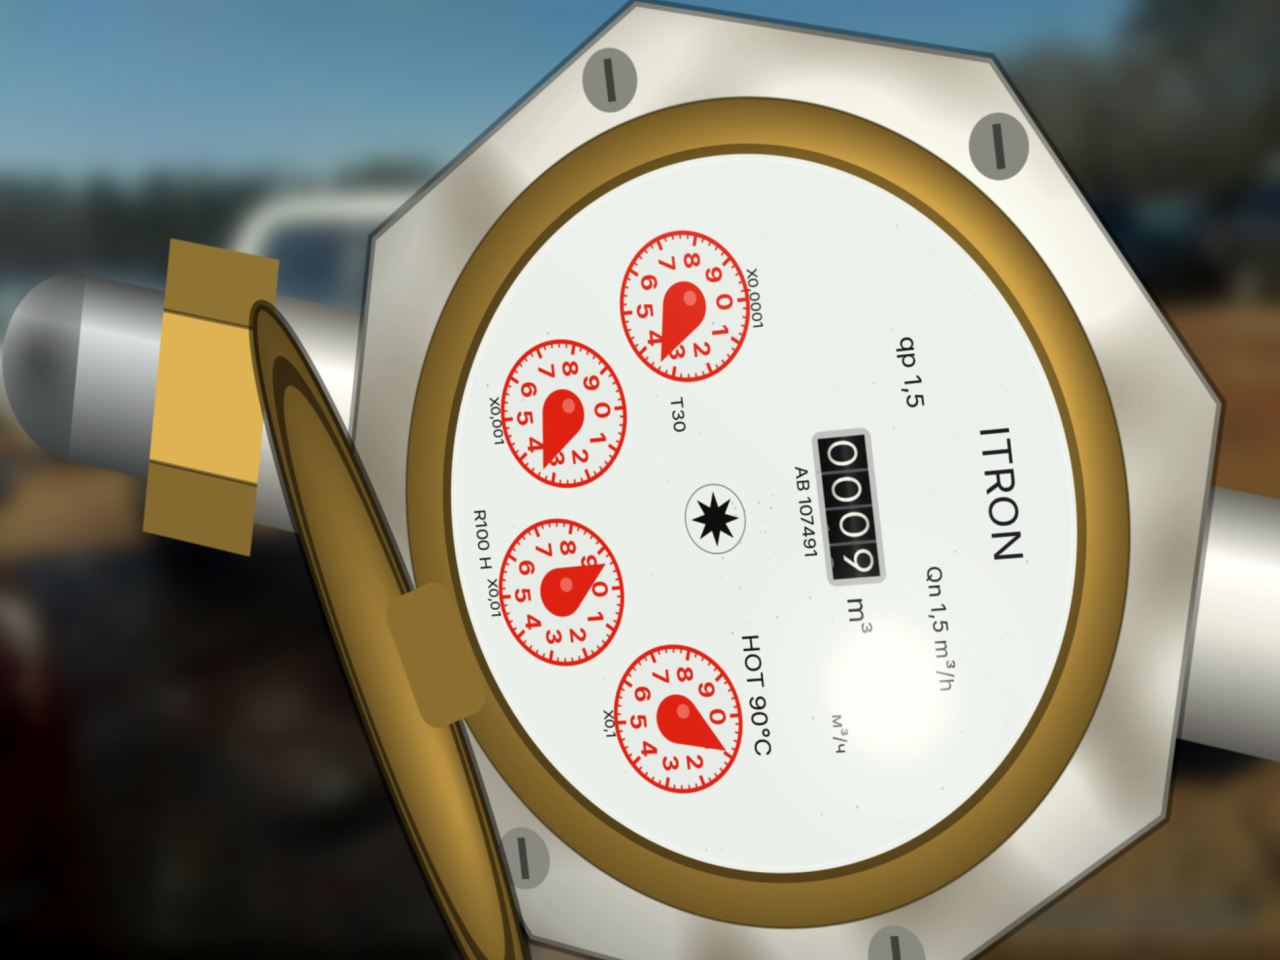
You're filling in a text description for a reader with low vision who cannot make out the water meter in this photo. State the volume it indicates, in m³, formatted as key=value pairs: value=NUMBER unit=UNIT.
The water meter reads value=9.0933 unit=m³
